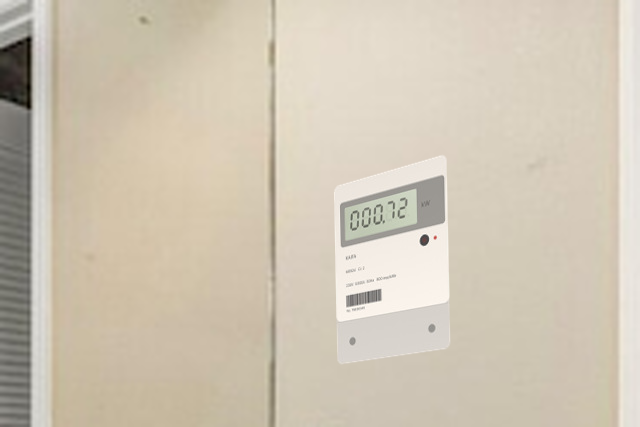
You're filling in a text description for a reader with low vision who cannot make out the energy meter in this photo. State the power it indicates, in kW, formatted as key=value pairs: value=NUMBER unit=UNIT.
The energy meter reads value=0.72 unit=kW
